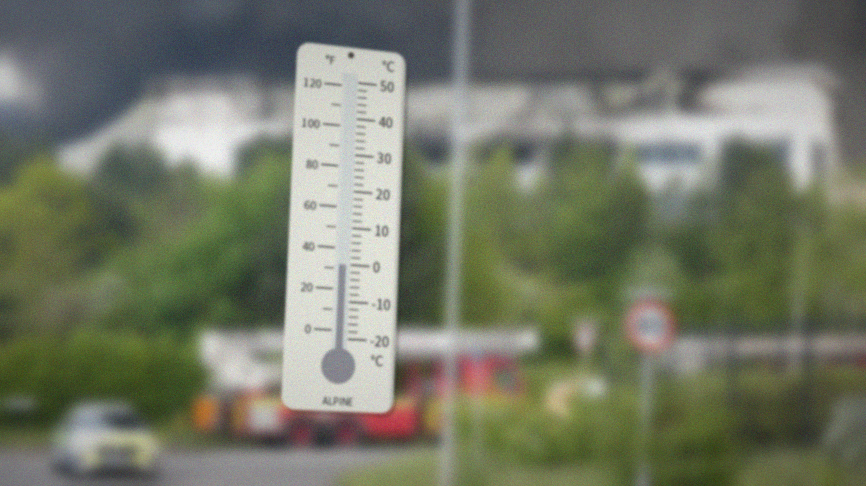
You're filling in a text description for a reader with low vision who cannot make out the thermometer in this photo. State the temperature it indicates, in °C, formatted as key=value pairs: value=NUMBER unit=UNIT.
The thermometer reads value=0 unit=°C
